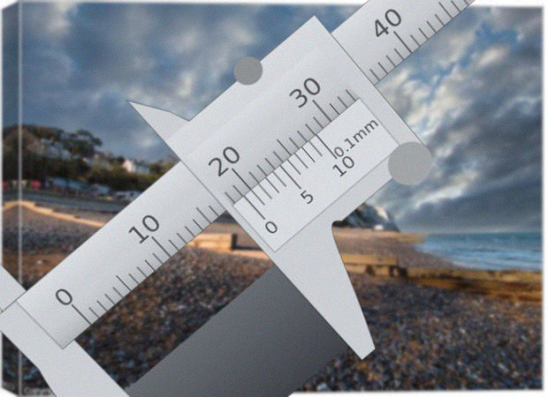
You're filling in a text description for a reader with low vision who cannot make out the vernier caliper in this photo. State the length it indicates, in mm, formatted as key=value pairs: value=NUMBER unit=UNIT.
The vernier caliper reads value=19.1 unit=mm
